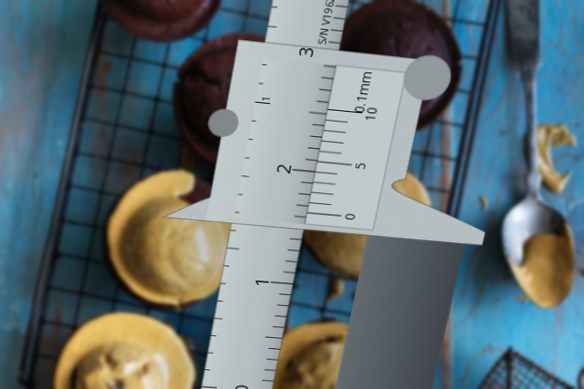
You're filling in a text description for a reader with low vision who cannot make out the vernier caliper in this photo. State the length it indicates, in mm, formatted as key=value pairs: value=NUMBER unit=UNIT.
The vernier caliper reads value=16.4 unit=mm
